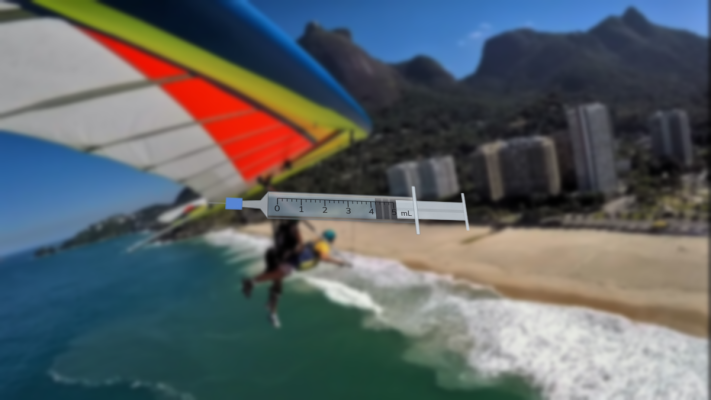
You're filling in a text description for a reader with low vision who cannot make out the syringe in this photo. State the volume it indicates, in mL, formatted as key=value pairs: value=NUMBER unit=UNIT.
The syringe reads value=4.2 unit=mL
